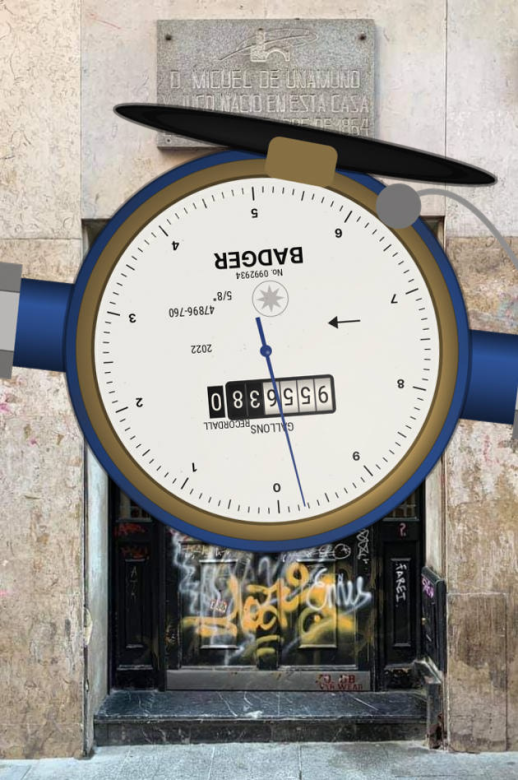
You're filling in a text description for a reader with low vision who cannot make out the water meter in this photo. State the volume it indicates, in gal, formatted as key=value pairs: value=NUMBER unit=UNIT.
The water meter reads value=9556379.7 unit=gal
